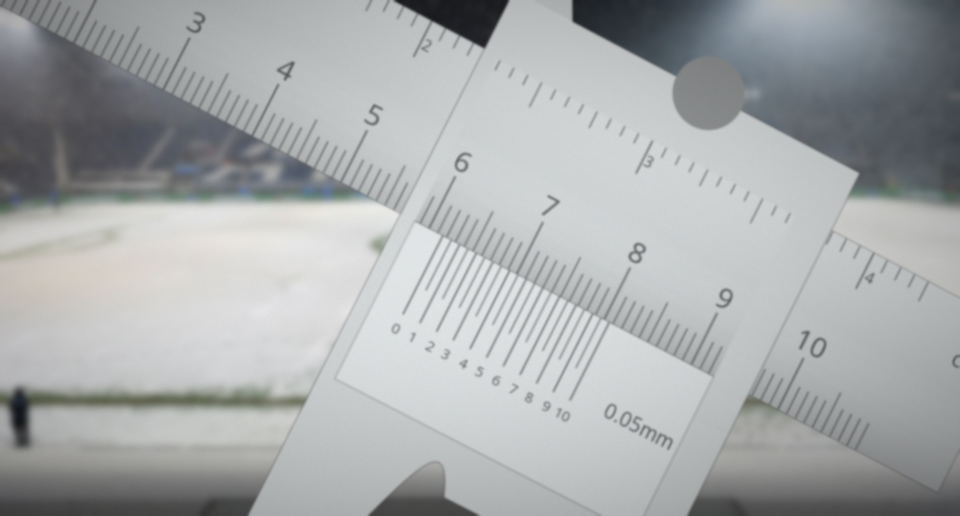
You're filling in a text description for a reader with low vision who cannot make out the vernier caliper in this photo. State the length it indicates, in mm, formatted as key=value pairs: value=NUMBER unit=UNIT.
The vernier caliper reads value=61.6 unit=mm
